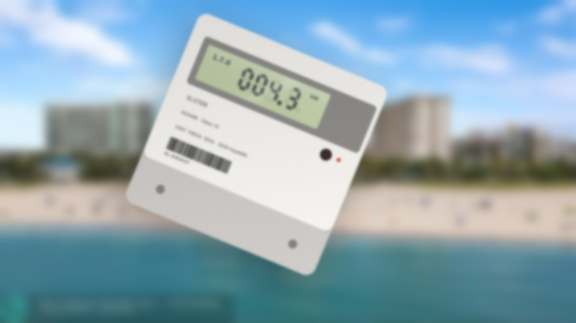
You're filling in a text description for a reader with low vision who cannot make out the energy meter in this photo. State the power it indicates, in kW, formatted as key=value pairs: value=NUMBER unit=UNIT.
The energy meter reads value=4.3 unit=kW
